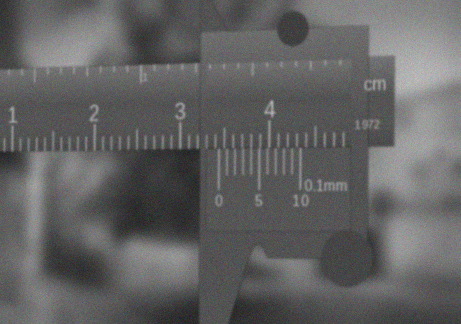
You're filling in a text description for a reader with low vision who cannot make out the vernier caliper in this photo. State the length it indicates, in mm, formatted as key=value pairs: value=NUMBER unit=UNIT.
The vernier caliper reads value=34.4 unit=mm
